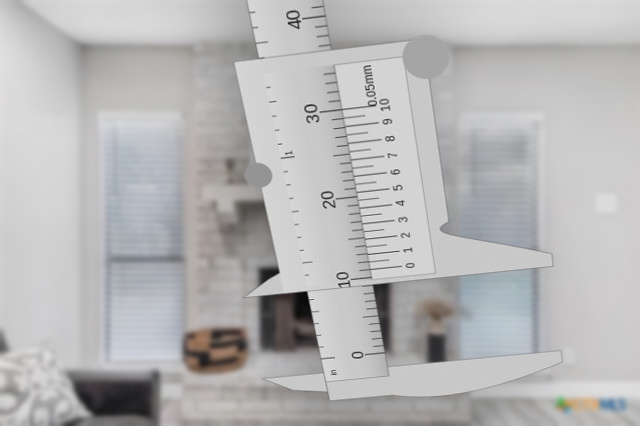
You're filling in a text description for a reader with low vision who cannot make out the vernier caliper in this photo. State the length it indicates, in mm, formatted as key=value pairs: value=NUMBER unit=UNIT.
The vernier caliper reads value=11.0 unit=mm
